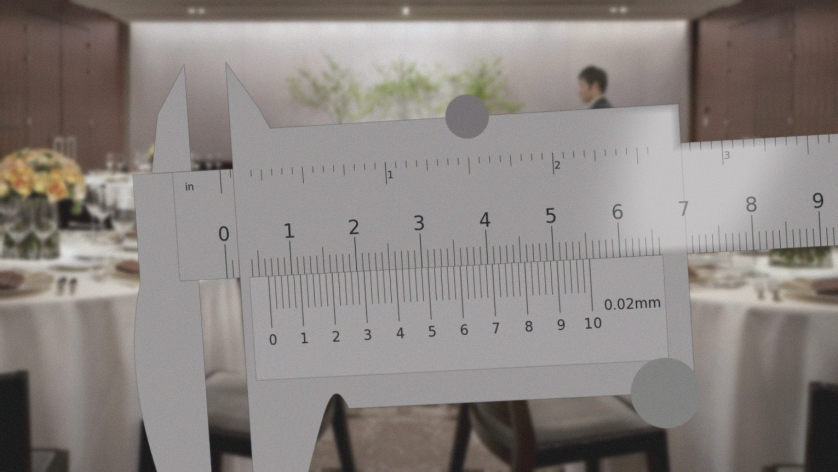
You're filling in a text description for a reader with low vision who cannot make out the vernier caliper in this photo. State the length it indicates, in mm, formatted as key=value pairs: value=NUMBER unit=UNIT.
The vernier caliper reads value=6.4 unit=mm
